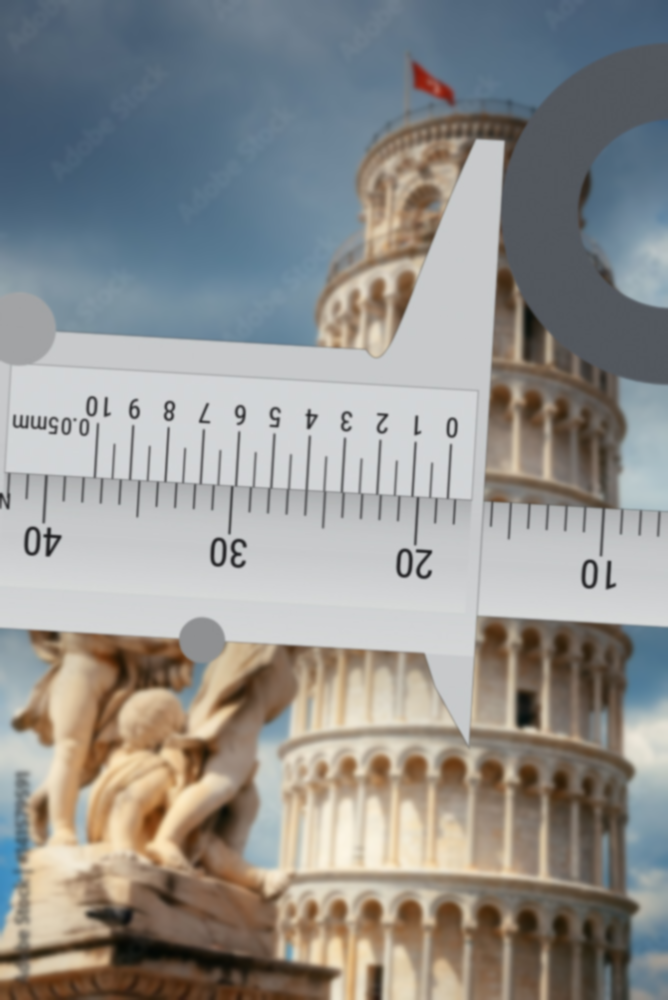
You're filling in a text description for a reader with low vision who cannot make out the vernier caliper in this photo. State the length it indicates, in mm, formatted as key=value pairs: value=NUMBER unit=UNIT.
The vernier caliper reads value=18.4 unit=mm
